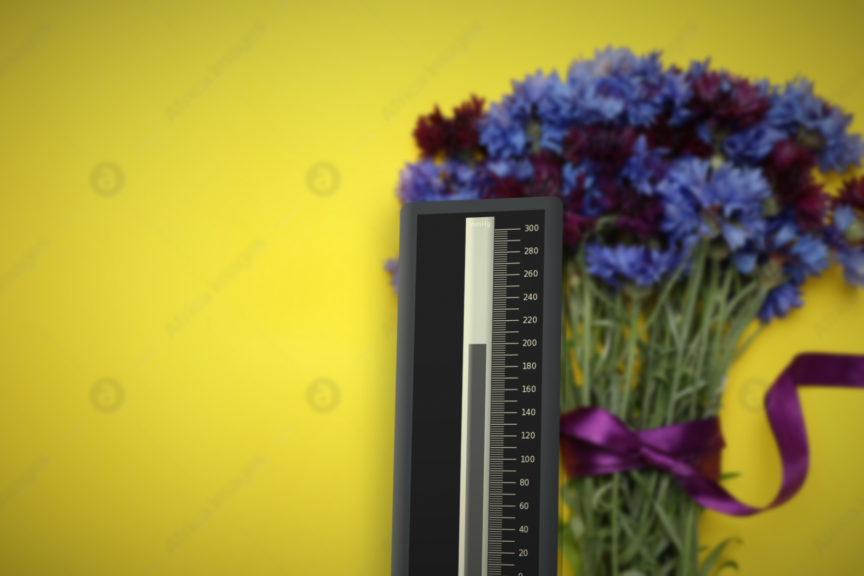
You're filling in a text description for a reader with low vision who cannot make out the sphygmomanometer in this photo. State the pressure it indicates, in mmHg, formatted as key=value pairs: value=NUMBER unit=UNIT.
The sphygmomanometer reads value=200 unit=mmHg
